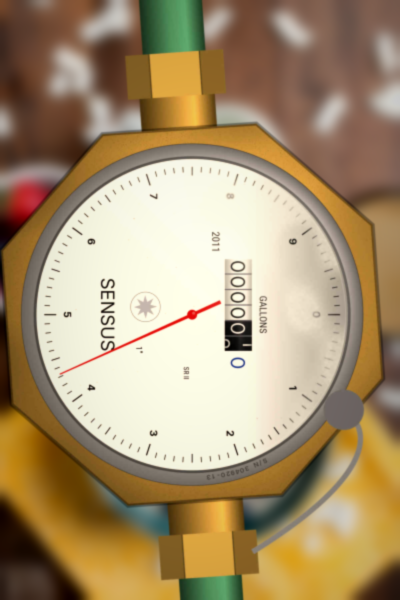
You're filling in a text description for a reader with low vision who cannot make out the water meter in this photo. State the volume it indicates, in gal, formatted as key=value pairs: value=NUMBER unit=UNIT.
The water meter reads value=14.3 unit=gal
